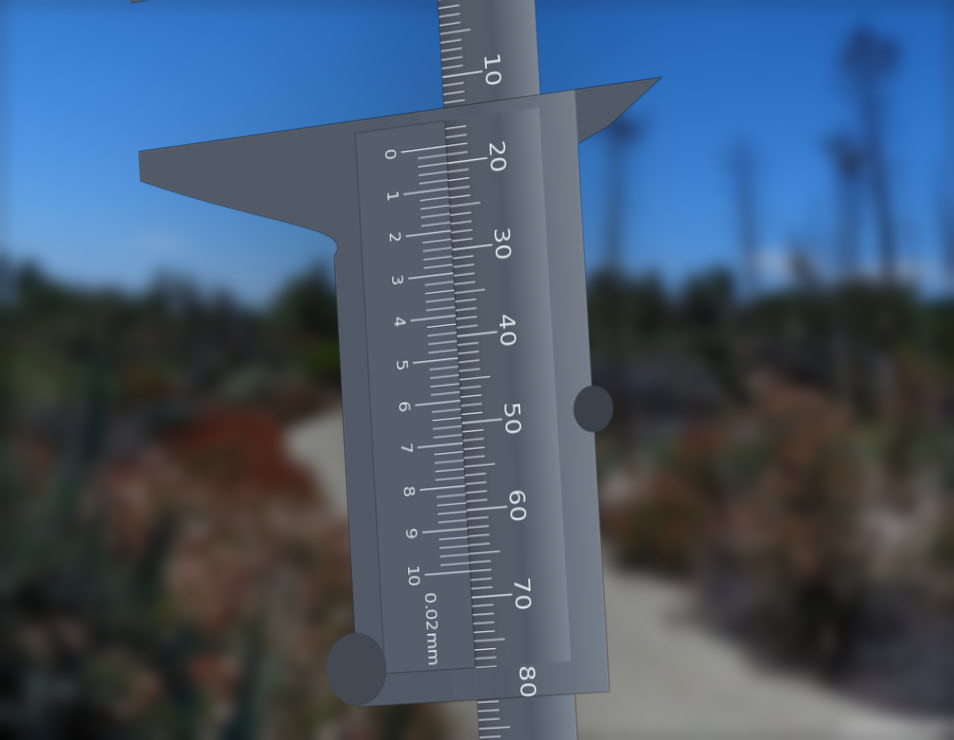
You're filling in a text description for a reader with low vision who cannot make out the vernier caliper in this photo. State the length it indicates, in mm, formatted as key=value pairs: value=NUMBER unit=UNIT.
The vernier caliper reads value=18.0 unit=mm
